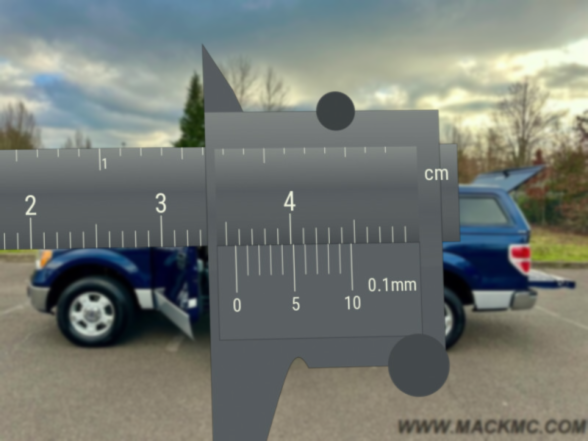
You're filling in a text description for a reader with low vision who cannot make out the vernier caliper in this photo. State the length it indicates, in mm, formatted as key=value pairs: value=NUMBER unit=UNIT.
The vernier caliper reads value=35.7 unit=mm
